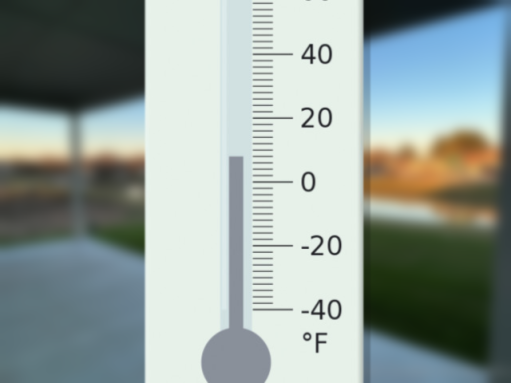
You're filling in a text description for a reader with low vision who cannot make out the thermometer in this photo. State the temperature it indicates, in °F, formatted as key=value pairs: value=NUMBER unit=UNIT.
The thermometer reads value=8 unit=°F
